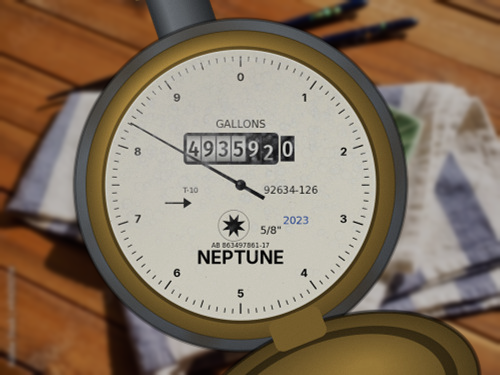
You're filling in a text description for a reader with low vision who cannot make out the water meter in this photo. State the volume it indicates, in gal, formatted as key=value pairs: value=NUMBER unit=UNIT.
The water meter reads value=4935918.3 unit=gal
